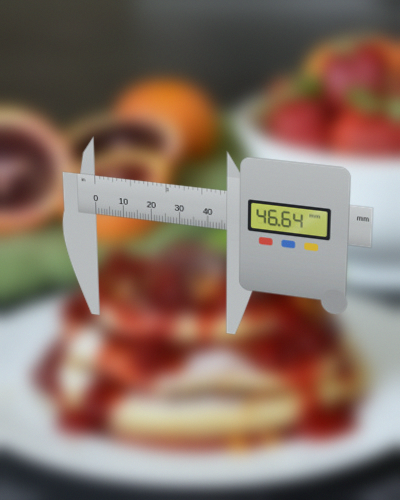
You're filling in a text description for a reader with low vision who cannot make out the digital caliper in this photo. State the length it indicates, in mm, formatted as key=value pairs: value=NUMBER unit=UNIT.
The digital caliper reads value=46.64 unit=mm
